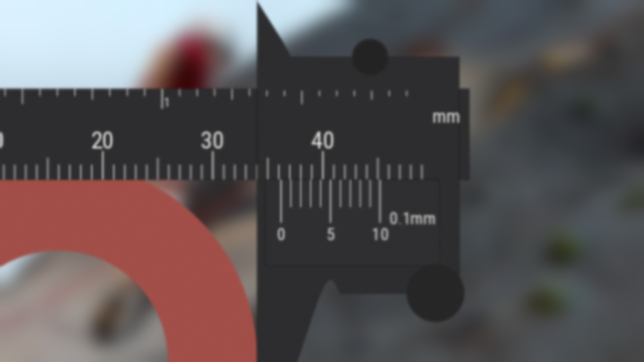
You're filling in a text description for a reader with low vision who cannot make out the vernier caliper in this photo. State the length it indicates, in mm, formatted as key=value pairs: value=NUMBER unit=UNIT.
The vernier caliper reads value=36.2 unit=mm
